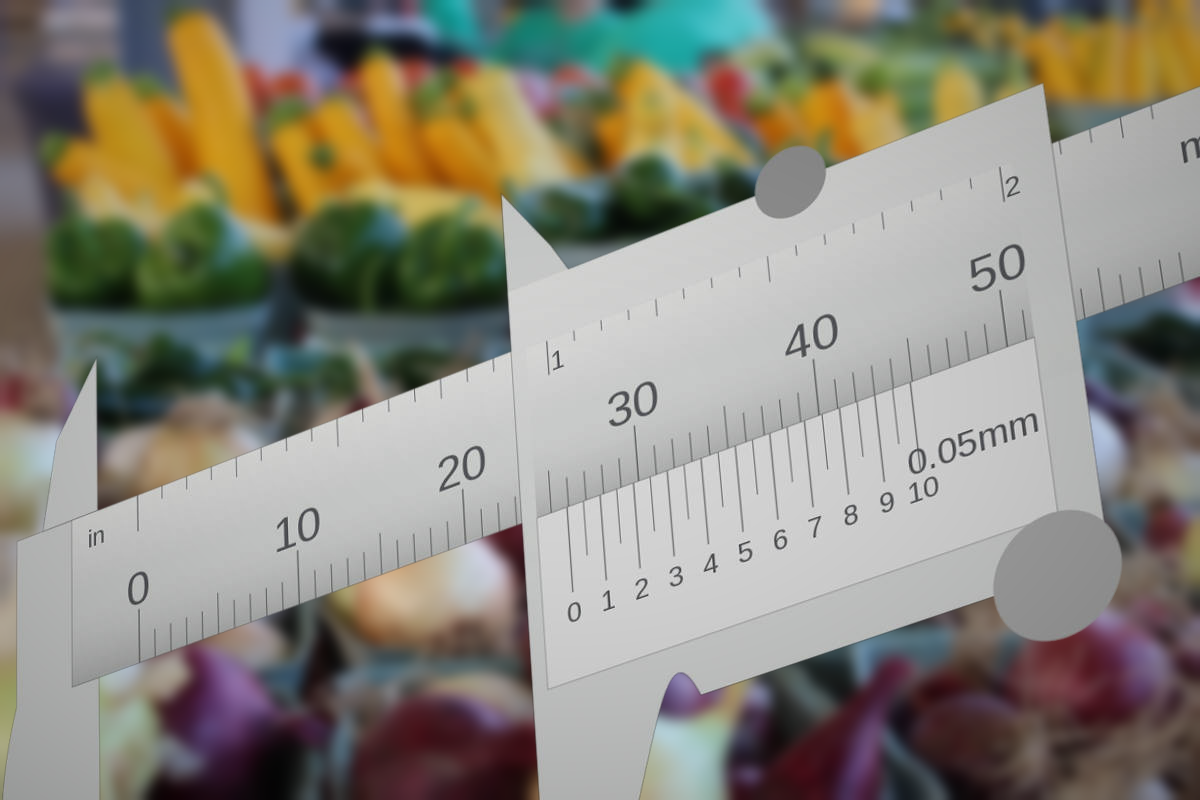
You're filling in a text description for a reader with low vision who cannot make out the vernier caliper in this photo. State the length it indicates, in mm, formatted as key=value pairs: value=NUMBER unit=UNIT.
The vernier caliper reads value=25.9 unit=mm
